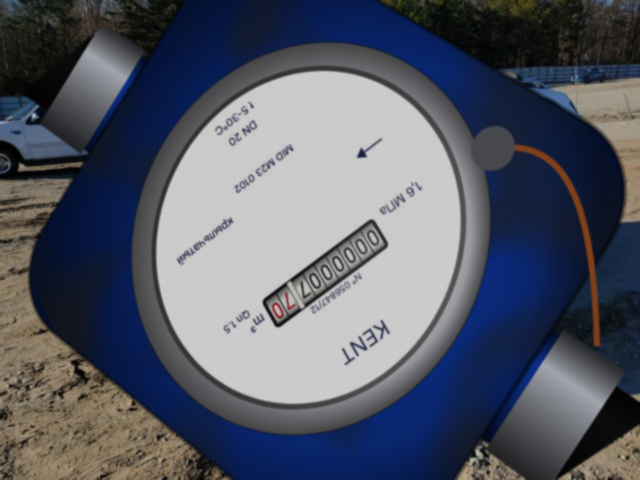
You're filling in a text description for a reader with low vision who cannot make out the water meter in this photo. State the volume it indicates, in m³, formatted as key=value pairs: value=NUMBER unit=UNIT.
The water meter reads value=7.70 unit=m³
